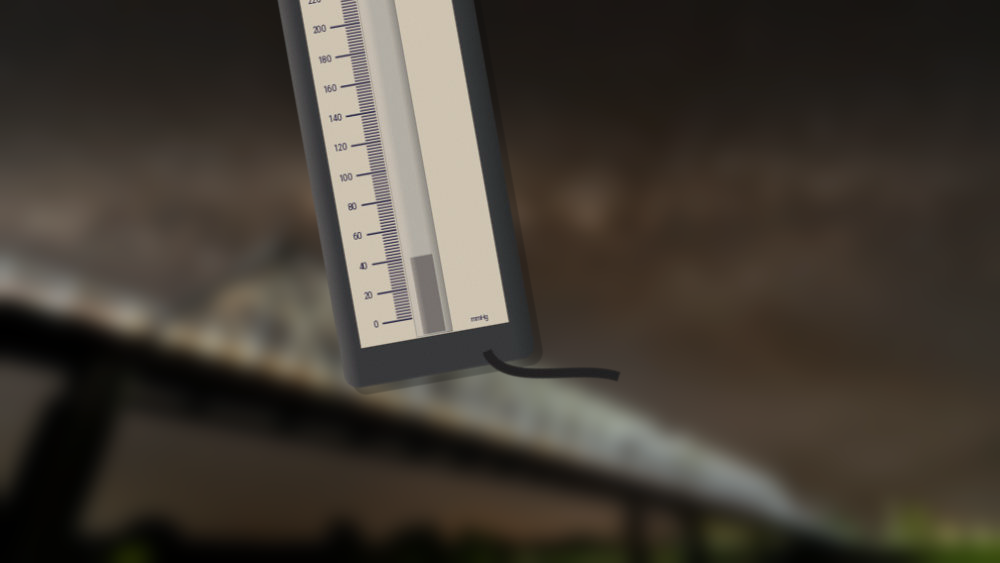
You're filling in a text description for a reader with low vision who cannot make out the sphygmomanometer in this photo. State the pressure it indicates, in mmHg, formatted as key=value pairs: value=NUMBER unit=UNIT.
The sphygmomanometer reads value=40 unit=mmHg
